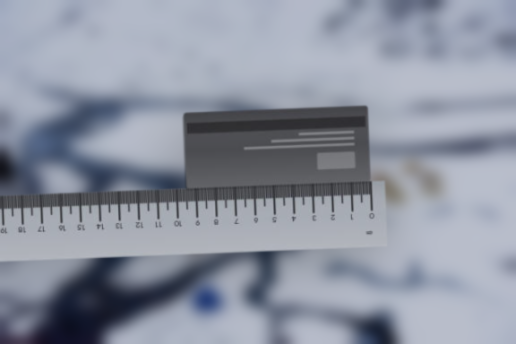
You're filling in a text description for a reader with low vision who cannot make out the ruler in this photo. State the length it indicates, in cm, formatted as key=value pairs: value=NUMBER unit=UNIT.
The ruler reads value=9.5 unit=cm
